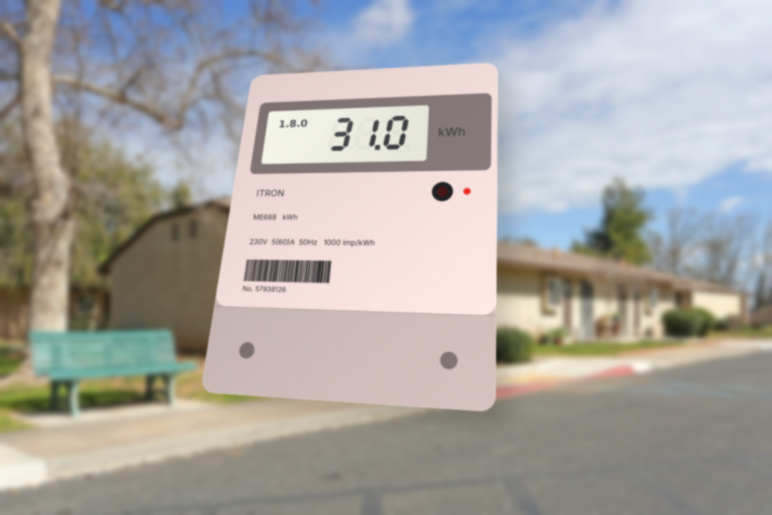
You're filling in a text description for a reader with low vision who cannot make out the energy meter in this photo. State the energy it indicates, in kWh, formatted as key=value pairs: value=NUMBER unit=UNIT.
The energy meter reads value=31.0 unit=kWh
